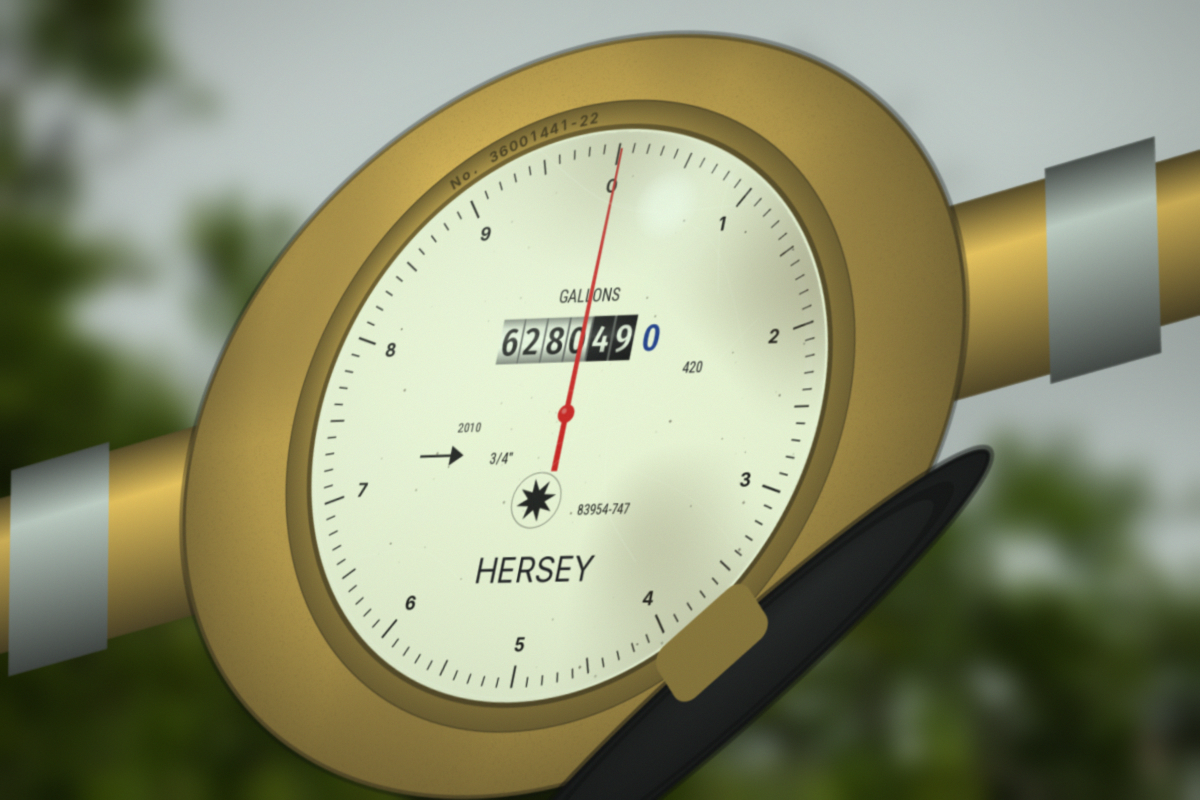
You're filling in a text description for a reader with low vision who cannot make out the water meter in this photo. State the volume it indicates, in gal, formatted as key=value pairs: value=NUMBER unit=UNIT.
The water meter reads value=6280490.0 unit=gal
